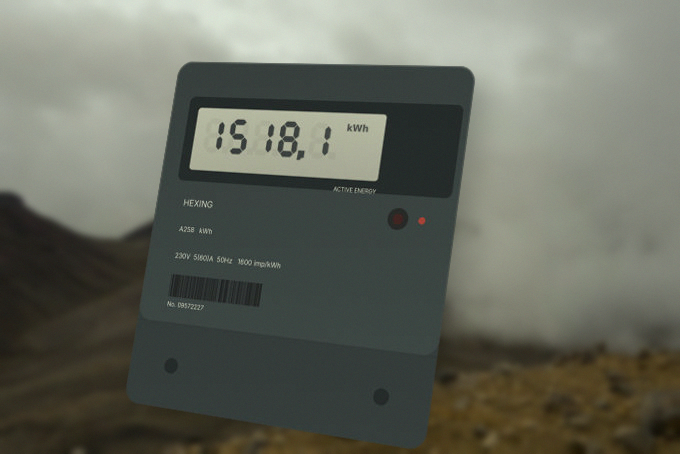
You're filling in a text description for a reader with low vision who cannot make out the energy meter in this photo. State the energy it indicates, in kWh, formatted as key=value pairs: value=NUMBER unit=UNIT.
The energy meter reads value=1518.1 unit=kWh
